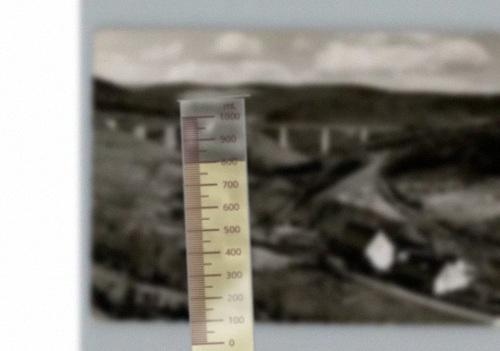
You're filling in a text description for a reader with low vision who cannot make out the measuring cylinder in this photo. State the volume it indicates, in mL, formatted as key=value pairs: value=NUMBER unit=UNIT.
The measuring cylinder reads value=800 unit=mL
